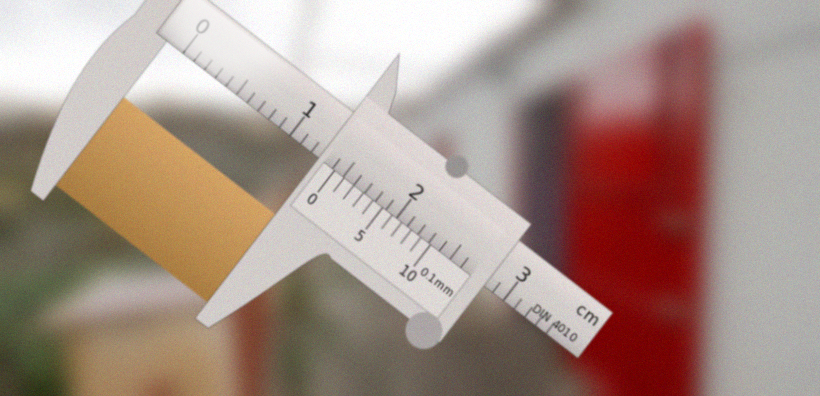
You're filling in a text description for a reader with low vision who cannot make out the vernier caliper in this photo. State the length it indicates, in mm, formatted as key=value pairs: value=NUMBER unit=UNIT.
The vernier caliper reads value=14.2 unit=mm
